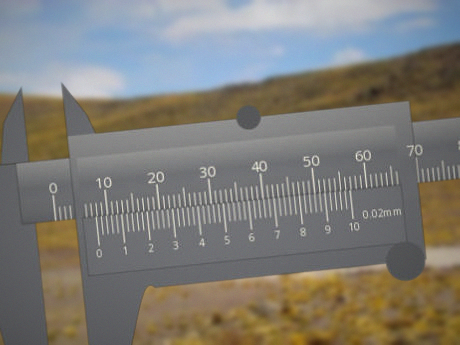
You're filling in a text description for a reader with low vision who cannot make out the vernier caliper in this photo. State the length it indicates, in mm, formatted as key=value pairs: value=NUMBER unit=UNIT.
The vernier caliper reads value=7.8 unit=mm
